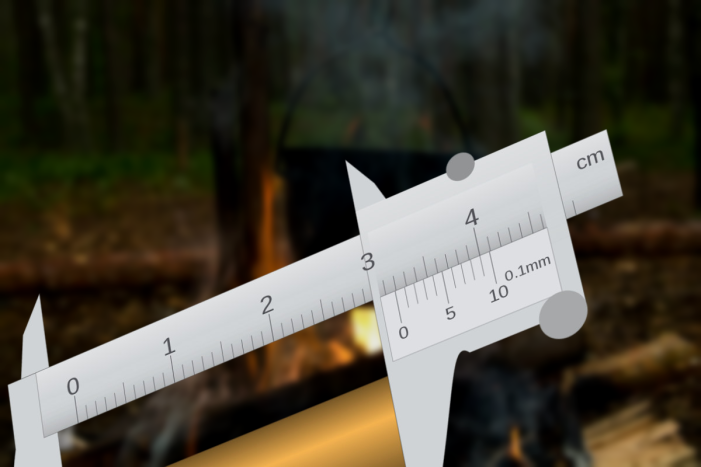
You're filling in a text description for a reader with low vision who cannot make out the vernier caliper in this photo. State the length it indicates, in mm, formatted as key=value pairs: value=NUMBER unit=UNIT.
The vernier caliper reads value=31.9 unit=mm
